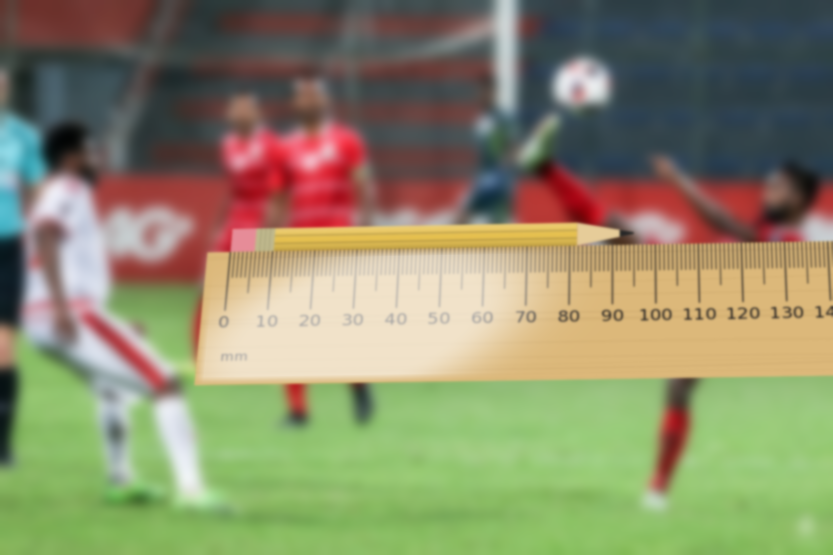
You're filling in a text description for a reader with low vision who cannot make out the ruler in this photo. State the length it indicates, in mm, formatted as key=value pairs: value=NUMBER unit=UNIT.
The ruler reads value=95 unit=mm
